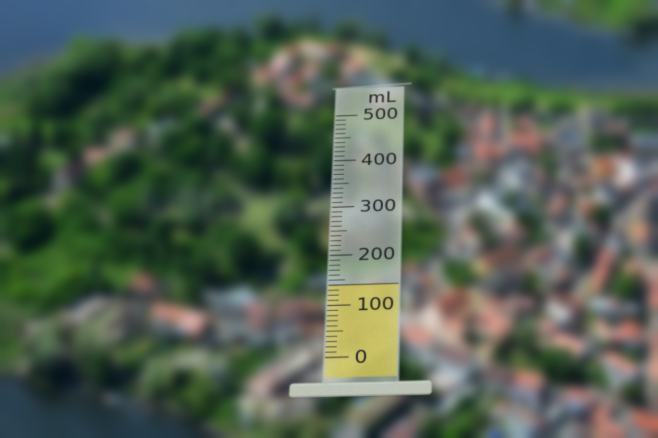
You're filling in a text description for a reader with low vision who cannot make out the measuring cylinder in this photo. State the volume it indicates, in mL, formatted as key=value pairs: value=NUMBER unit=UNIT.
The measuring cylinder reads value=140 unit=mL
